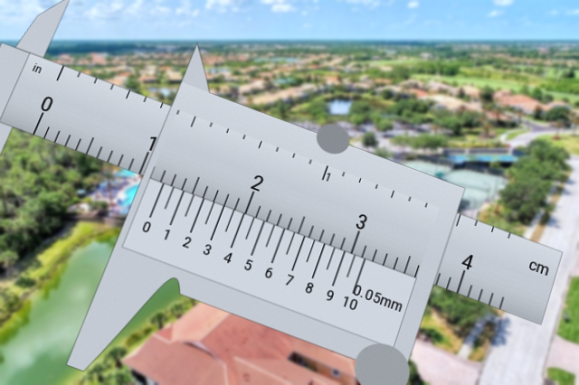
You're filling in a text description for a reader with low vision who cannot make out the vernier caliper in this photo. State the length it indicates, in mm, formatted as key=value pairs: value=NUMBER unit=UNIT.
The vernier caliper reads value=12.3 unit=mm
